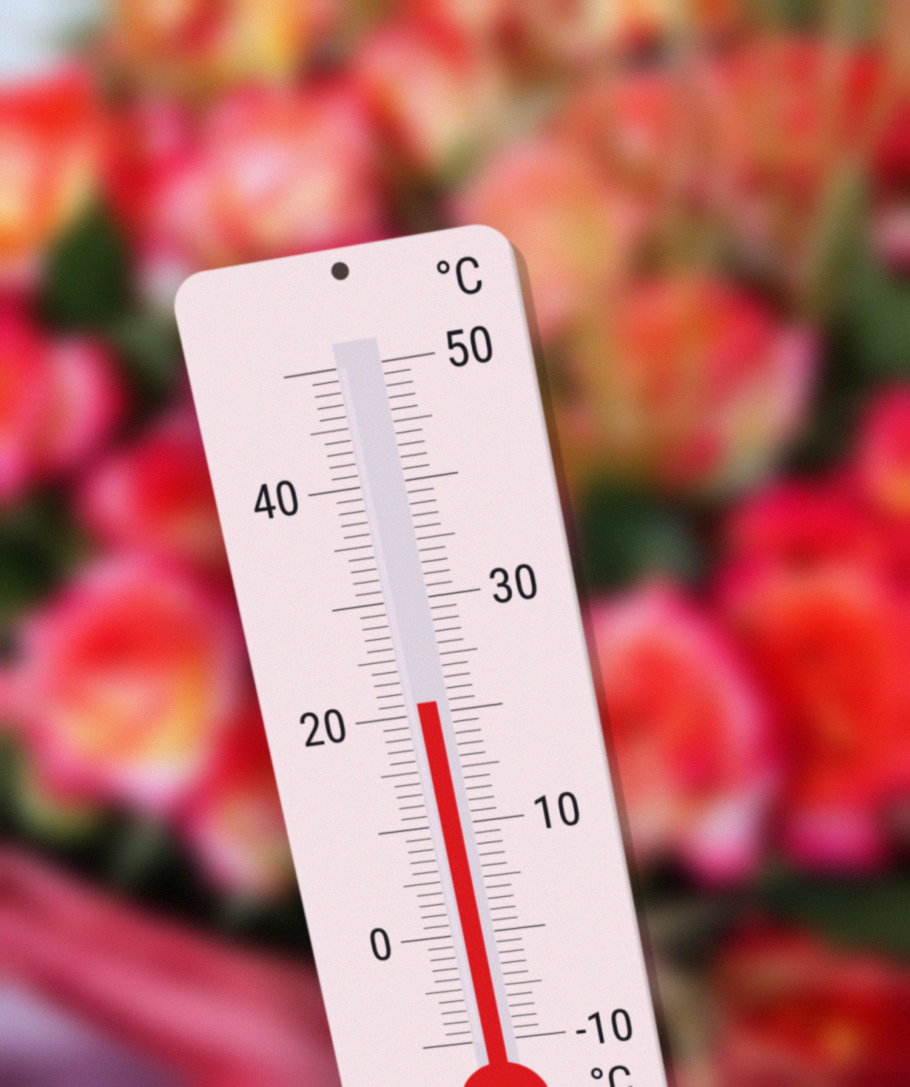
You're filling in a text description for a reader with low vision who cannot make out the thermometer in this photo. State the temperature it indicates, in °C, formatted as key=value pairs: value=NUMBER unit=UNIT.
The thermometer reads value=21 unit=°C
